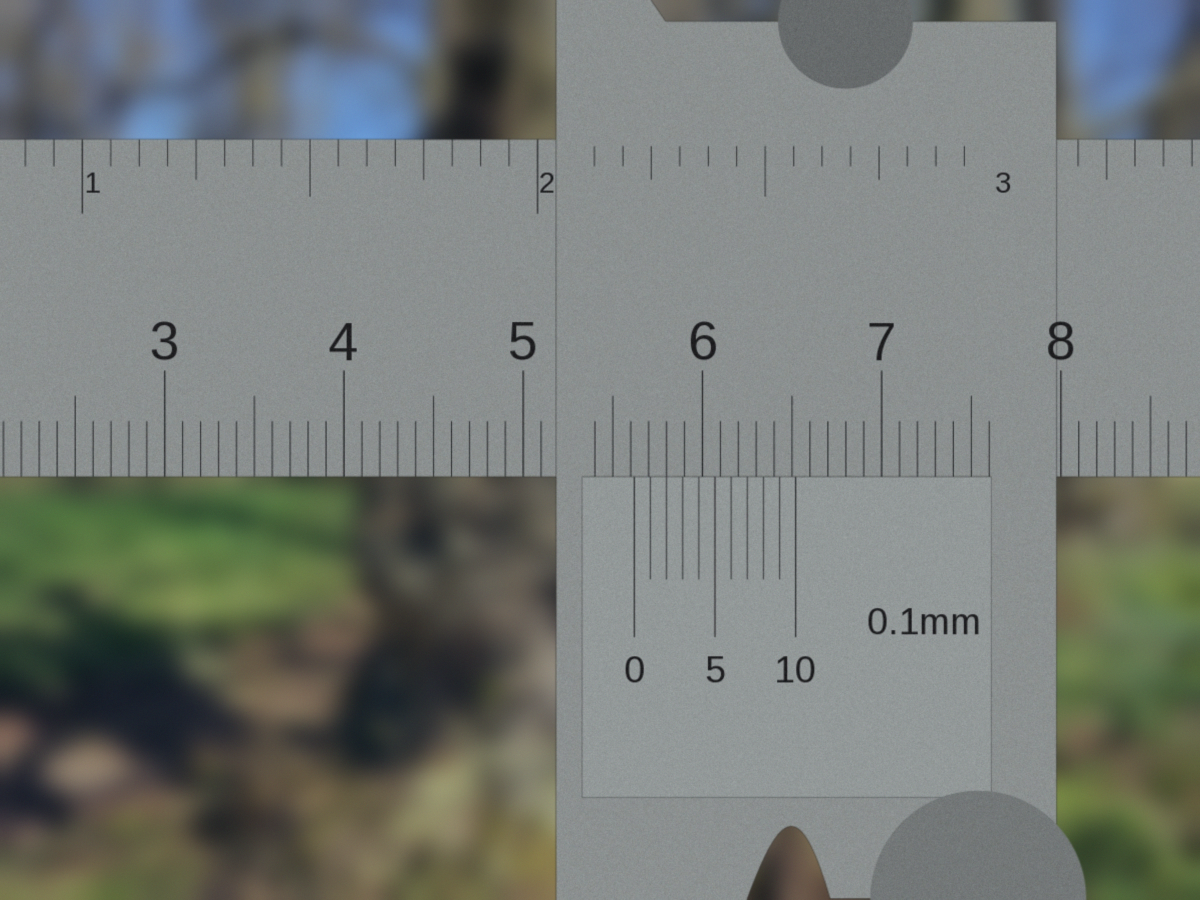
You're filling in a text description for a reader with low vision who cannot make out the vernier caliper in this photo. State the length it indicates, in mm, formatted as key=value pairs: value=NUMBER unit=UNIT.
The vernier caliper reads value=56.2 unit=mm
